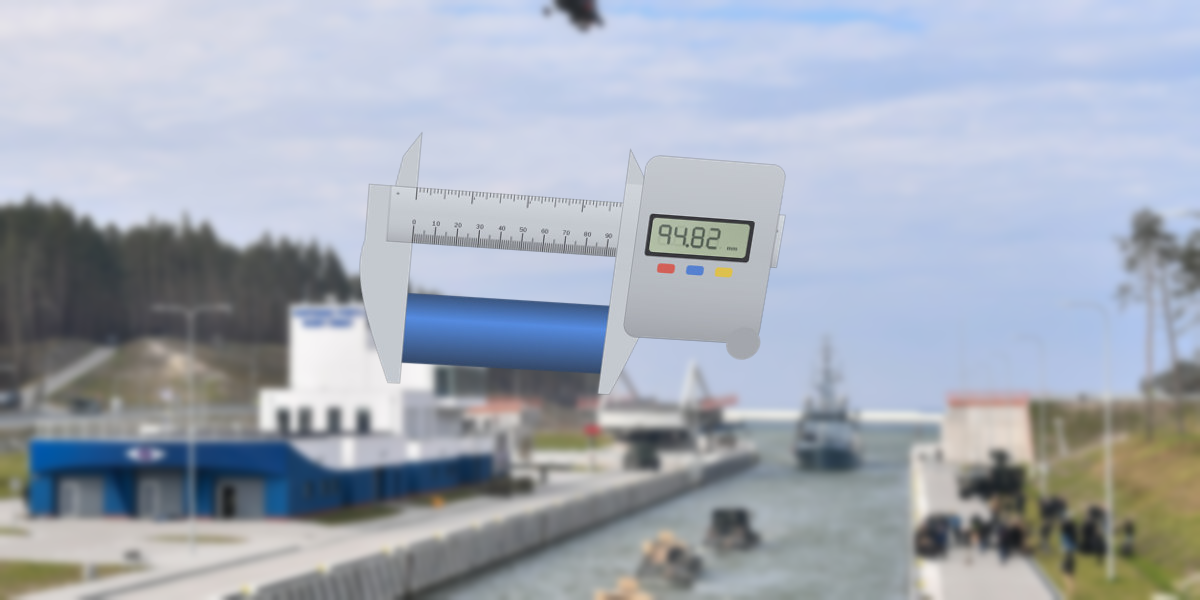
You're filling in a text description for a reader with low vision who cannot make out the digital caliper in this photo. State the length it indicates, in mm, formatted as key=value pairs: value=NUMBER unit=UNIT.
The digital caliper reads value=94.82 unit=mm
